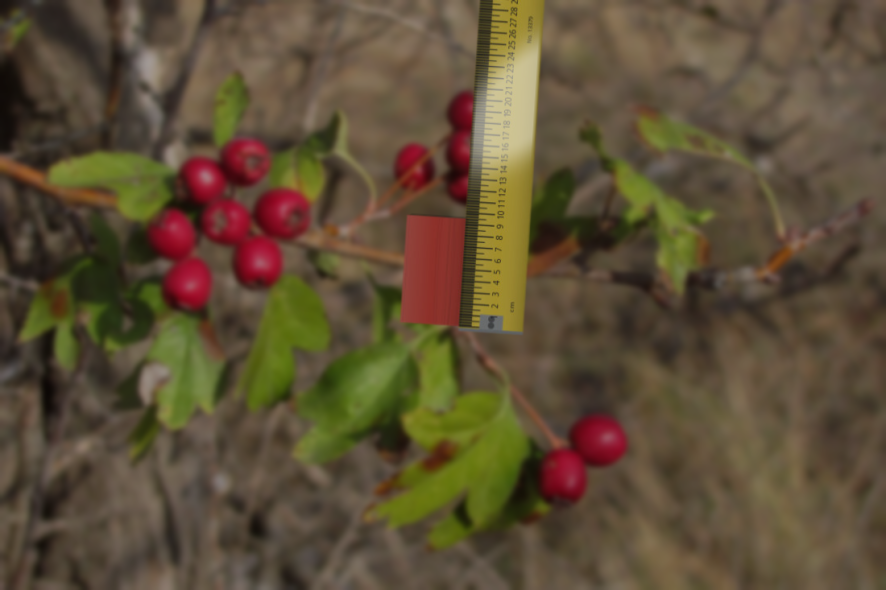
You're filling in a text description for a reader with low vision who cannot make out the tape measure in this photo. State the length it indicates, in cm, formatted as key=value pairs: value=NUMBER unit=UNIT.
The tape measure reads value=9.5 unit=cm
